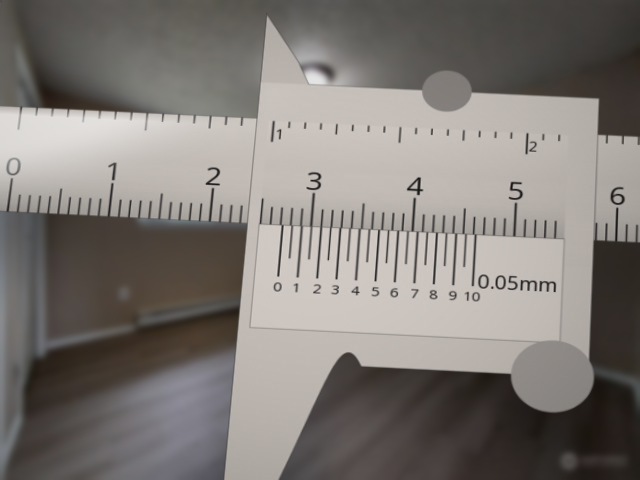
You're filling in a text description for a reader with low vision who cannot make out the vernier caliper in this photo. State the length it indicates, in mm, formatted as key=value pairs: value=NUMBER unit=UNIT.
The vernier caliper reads value=27.2 unit=mm
